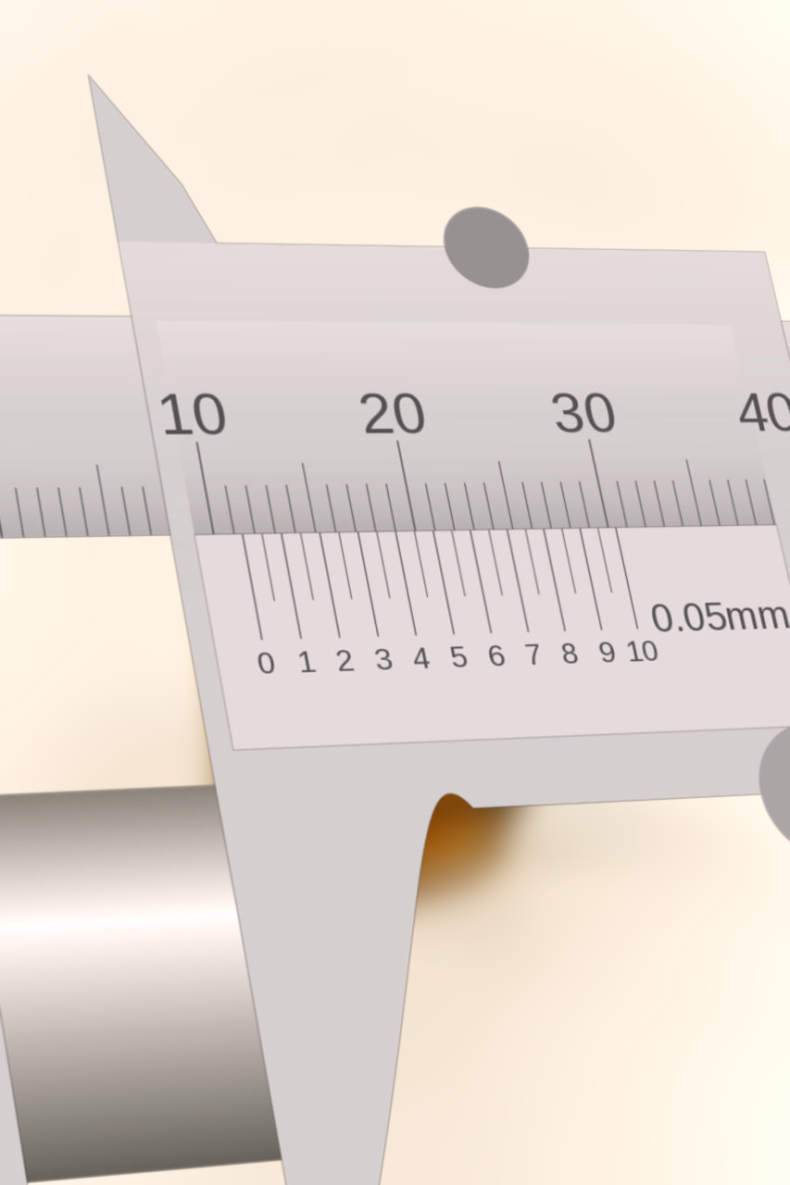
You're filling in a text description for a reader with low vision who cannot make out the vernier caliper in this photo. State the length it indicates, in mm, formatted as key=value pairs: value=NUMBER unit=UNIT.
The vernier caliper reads value=11.4 unit=mm
